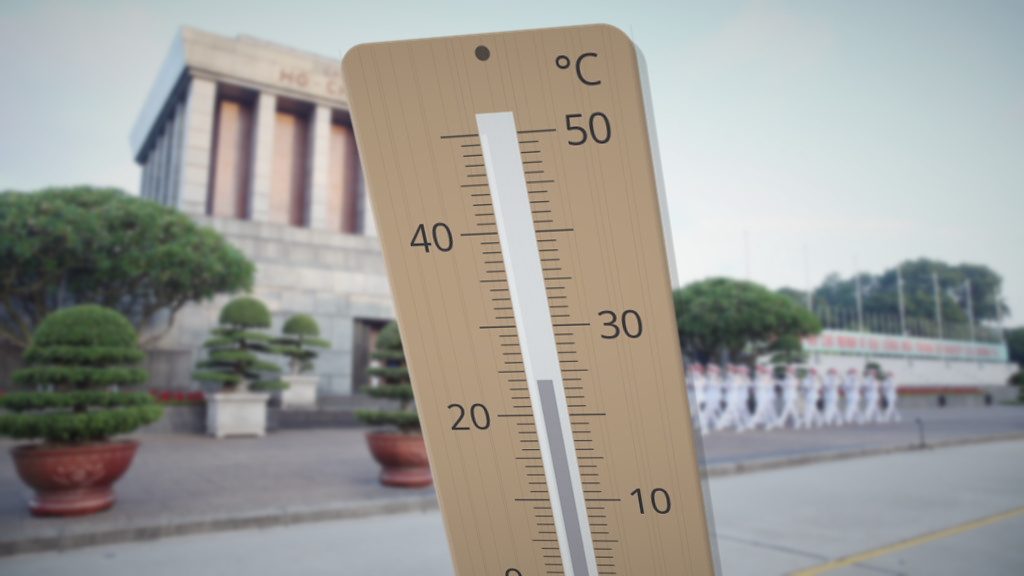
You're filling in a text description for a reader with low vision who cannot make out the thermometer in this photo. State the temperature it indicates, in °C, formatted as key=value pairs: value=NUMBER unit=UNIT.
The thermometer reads value=24 unit=°C
